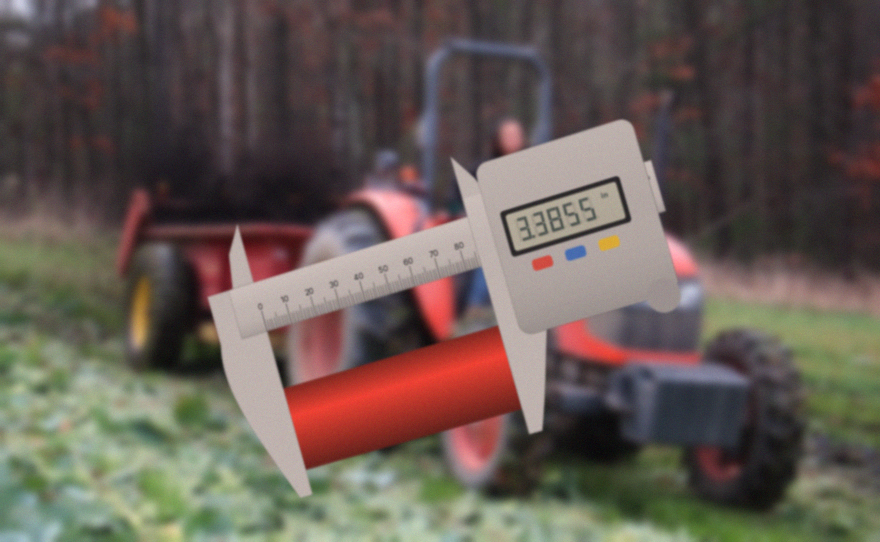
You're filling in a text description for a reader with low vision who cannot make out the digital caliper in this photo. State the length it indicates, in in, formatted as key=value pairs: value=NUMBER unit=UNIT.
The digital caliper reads value=3.3855 unit=in
